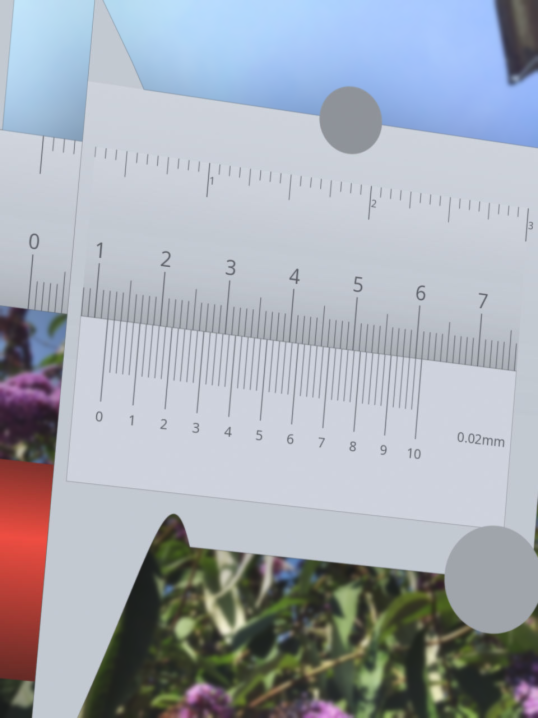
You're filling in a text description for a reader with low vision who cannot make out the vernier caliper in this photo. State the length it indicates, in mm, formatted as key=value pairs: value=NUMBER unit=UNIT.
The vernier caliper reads value=12.0 unit=mm
